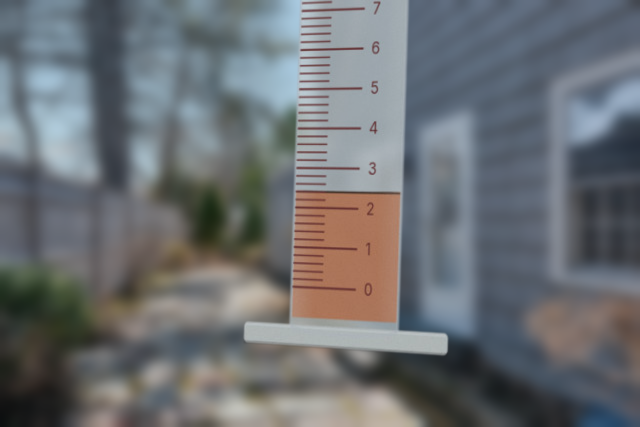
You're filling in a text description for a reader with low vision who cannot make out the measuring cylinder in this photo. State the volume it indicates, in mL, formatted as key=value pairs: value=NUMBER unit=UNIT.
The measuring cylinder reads value=2.4 unit=mL
